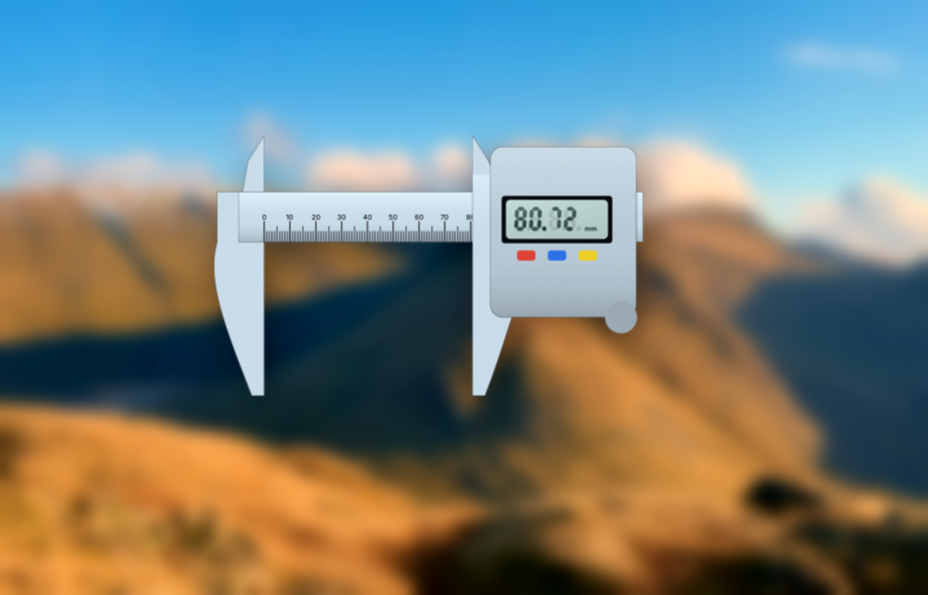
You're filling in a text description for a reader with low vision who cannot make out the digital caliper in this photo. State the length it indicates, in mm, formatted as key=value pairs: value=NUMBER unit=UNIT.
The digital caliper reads value=80.72 unit=mm
